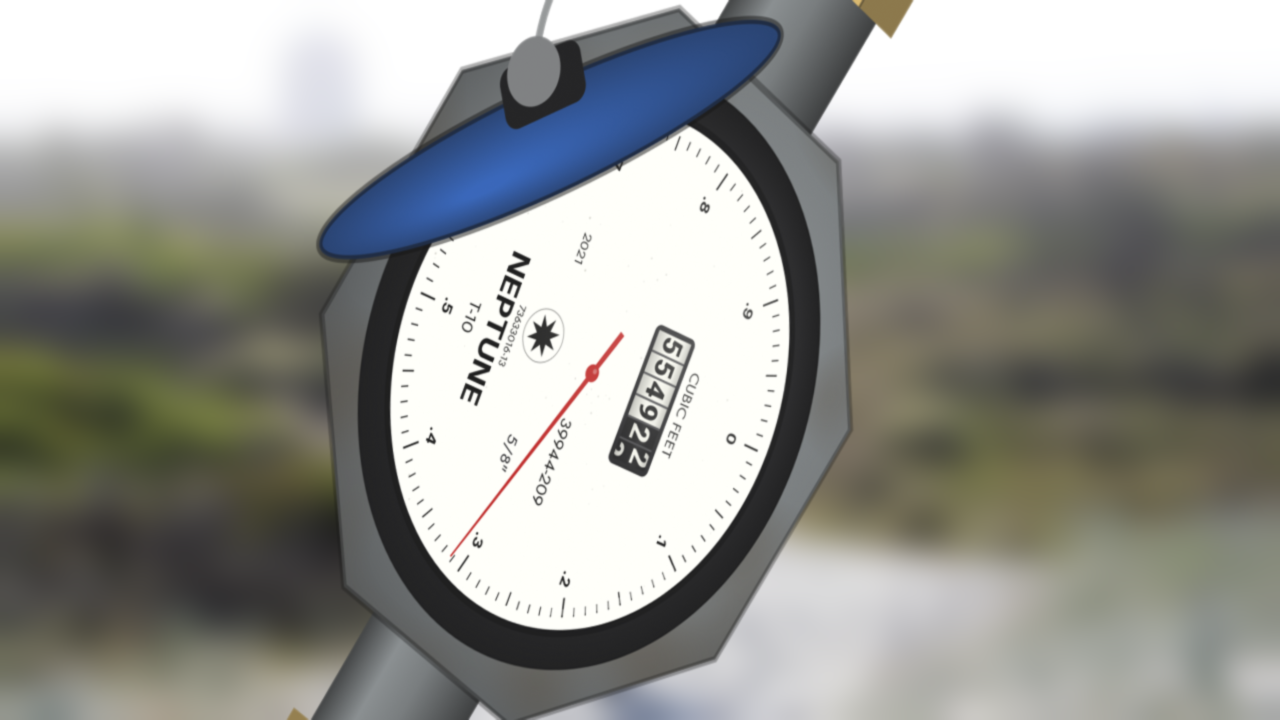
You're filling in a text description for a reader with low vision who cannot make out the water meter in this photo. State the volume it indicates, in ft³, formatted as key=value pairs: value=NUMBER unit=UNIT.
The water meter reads value=554922.31 unit=ft³
